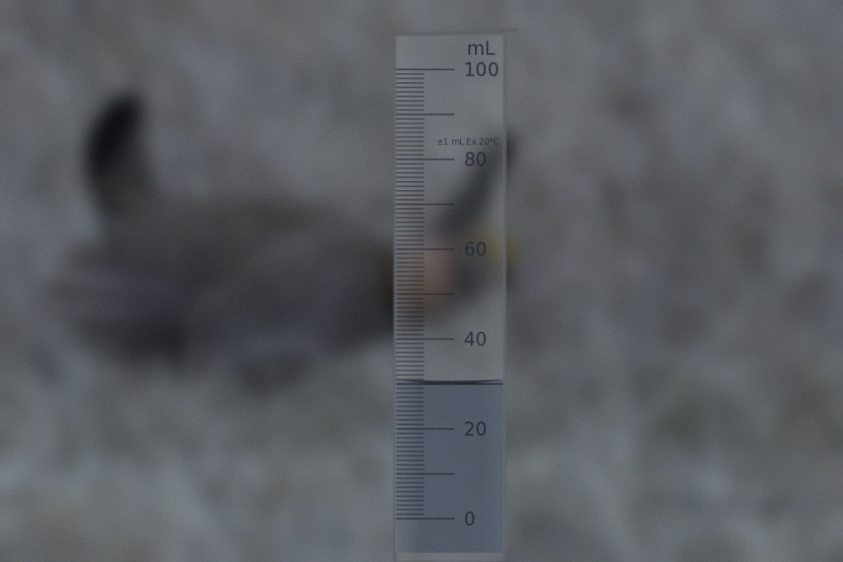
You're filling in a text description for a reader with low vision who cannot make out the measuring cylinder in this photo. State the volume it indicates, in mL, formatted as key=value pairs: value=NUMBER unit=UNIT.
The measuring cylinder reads value=30 unit=mL
